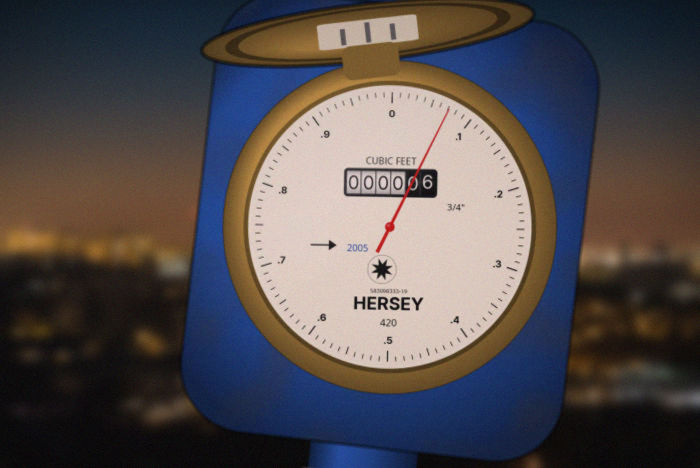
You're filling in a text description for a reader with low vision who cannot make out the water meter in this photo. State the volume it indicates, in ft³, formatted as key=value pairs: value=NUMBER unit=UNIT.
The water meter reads value=6.07 unit=ft³
